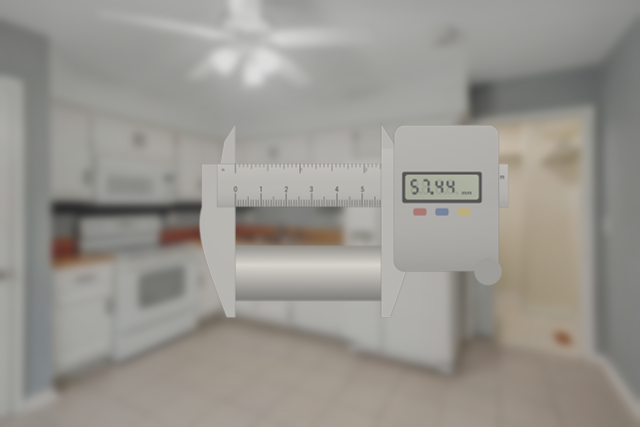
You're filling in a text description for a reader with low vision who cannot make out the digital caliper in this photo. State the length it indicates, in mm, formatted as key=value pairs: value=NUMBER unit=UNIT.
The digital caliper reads value=57.44 unit=mm
